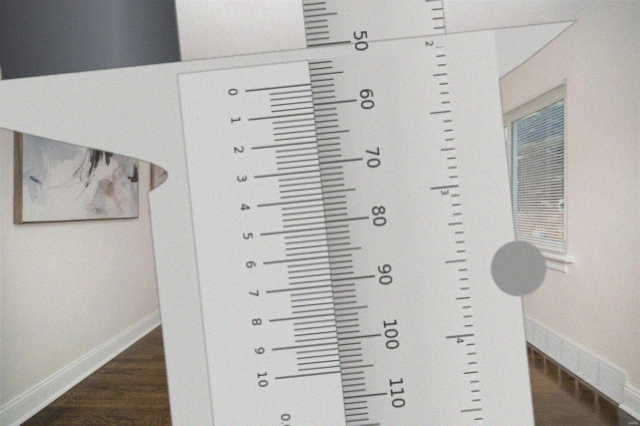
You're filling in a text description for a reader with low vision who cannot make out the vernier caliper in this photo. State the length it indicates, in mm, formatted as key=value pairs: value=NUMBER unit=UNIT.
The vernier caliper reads value=56.5 unit=mm
